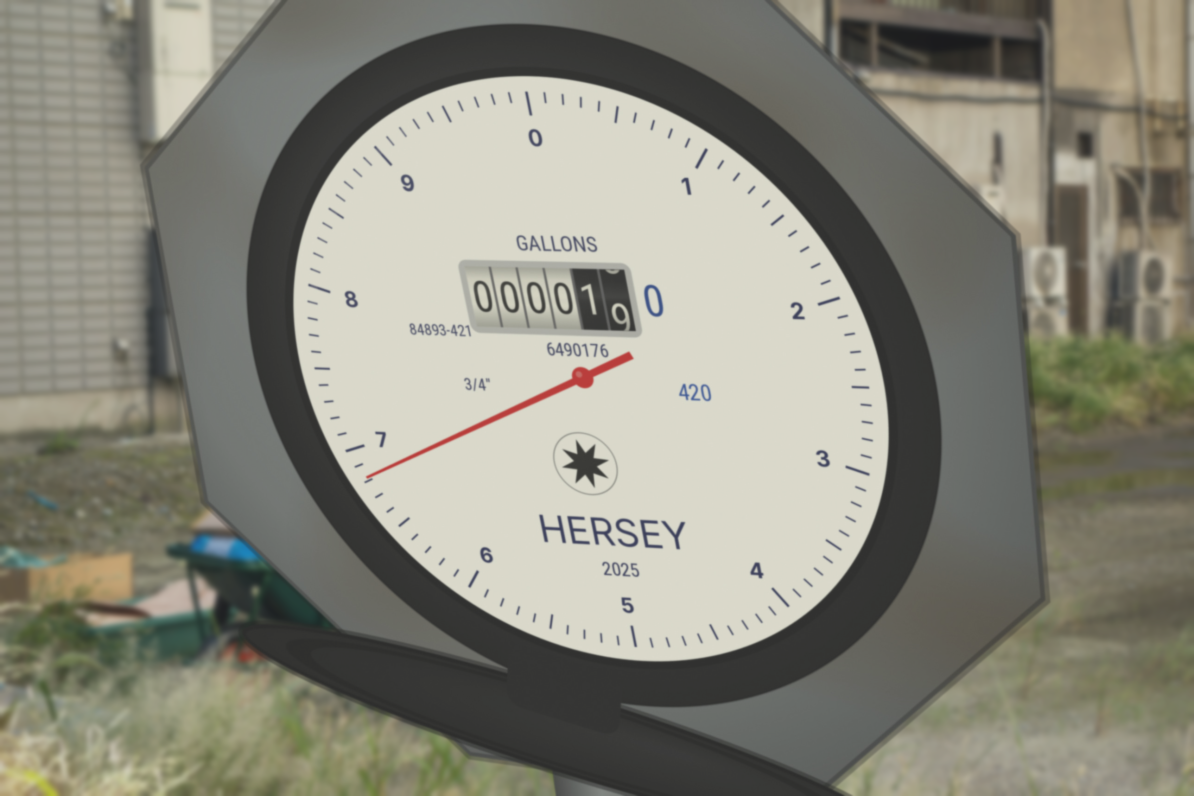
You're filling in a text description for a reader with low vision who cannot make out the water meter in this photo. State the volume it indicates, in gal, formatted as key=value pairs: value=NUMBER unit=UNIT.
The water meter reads value=186.8 unit=gal
